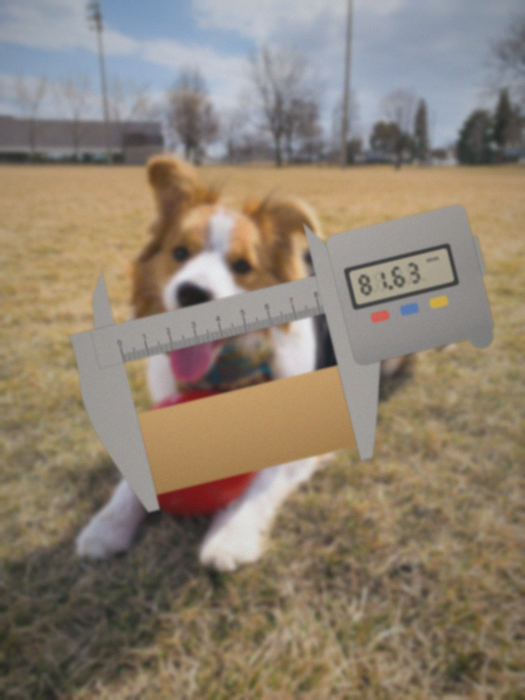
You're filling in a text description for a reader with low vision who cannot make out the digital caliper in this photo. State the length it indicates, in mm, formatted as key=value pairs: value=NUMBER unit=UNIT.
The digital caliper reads value=81.63 unit=mm
